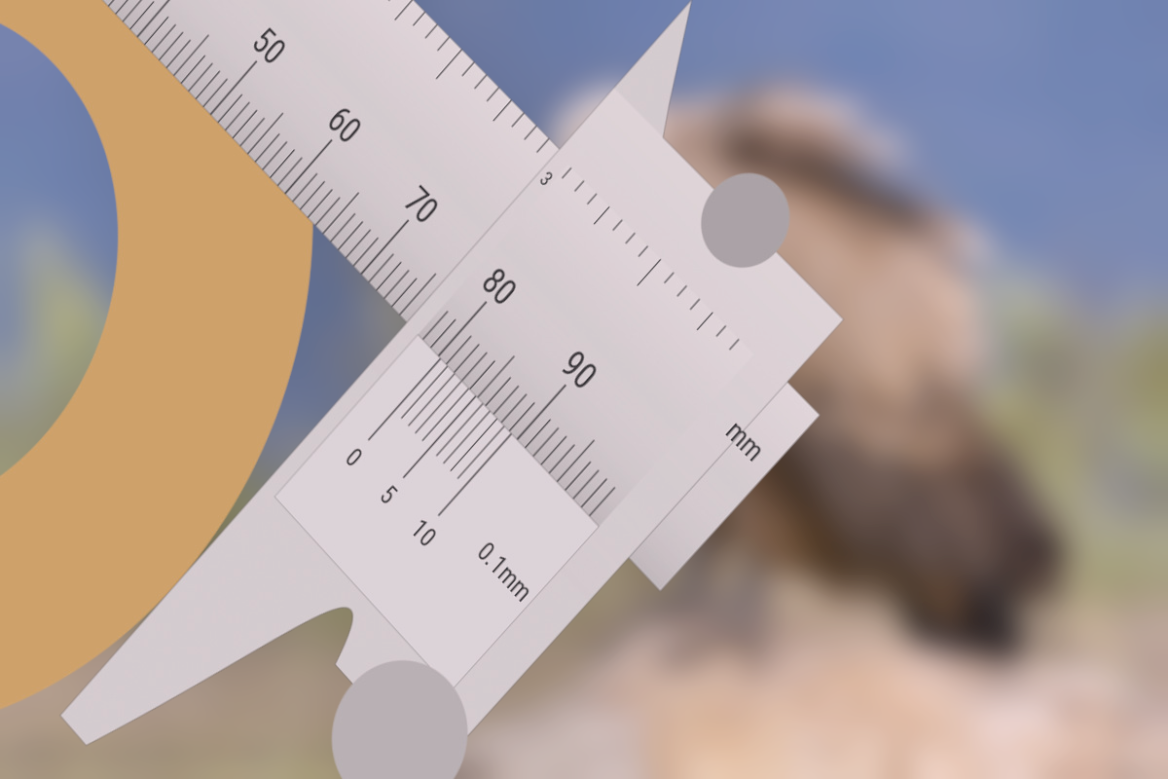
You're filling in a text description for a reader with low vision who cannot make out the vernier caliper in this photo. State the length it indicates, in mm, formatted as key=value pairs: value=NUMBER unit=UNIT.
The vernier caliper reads value=80.3 unit=mm
